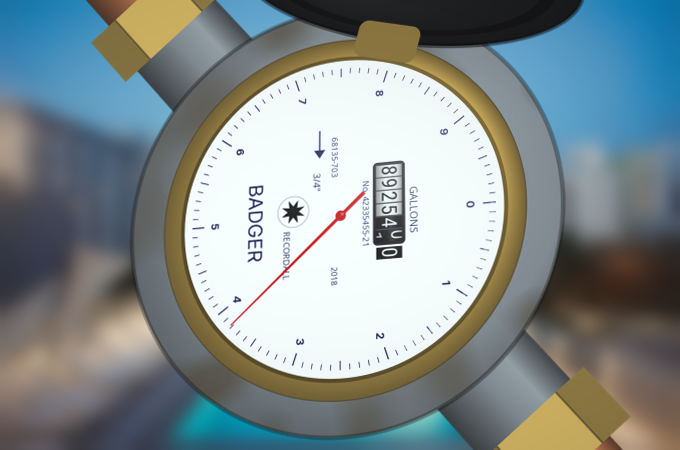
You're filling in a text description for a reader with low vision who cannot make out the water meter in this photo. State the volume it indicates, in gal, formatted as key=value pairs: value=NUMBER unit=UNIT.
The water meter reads value=8925403.8 unit=gal
